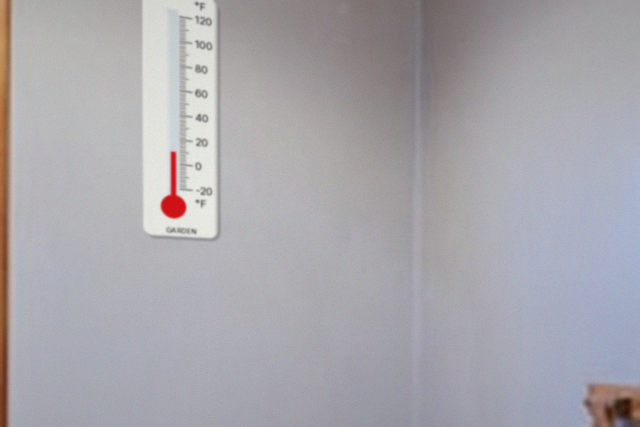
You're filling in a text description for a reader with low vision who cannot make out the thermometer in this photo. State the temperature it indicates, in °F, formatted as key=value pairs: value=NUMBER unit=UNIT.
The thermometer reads value=10 unit=°F
